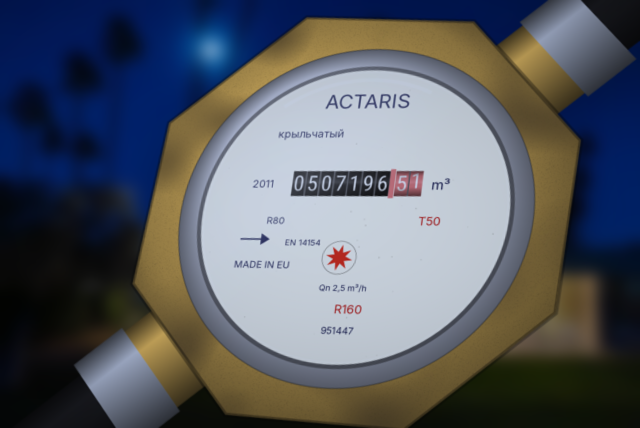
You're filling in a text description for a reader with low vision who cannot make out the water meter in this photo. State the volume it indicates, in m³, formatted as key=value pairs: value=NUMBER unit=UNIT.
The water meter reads value=507196.51 unit=m³
